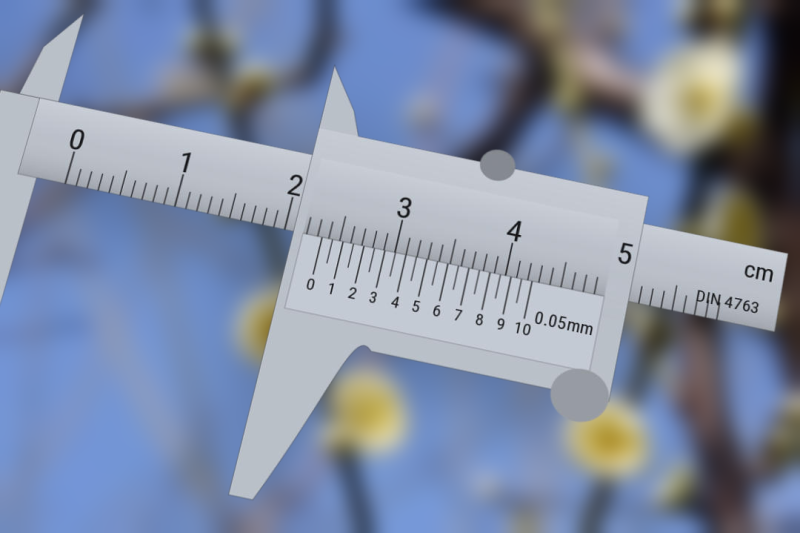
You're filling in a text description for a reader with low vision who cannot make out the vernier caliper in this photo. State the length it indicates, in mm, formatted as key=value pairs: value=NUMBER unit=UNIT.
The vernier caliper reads value=23.4 unit=mm
